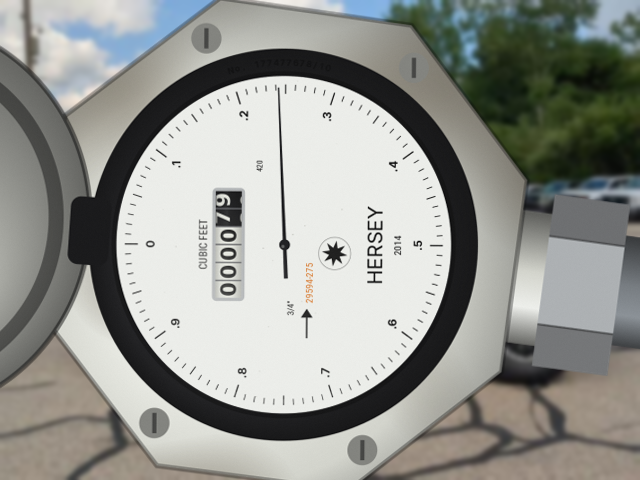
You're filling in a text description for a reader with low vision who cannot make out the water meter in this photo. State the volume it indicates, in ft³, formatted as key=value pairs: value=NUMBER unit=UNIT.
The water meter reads value=79.24 unit=ft³
